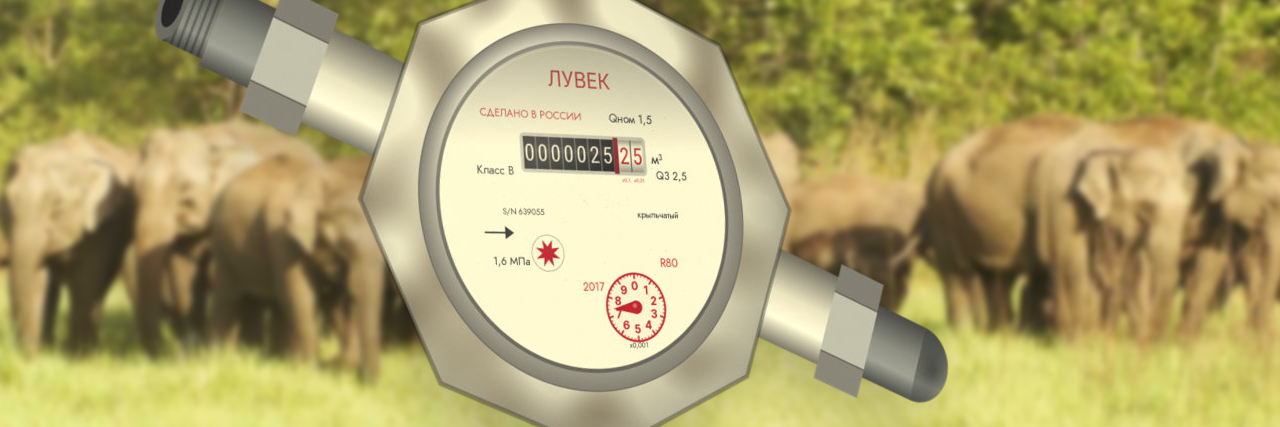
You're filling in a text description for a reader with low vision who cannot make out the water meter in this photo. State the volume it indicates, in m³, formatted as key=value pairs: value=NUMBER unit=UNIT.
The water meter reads value=25.257 unit=m³
